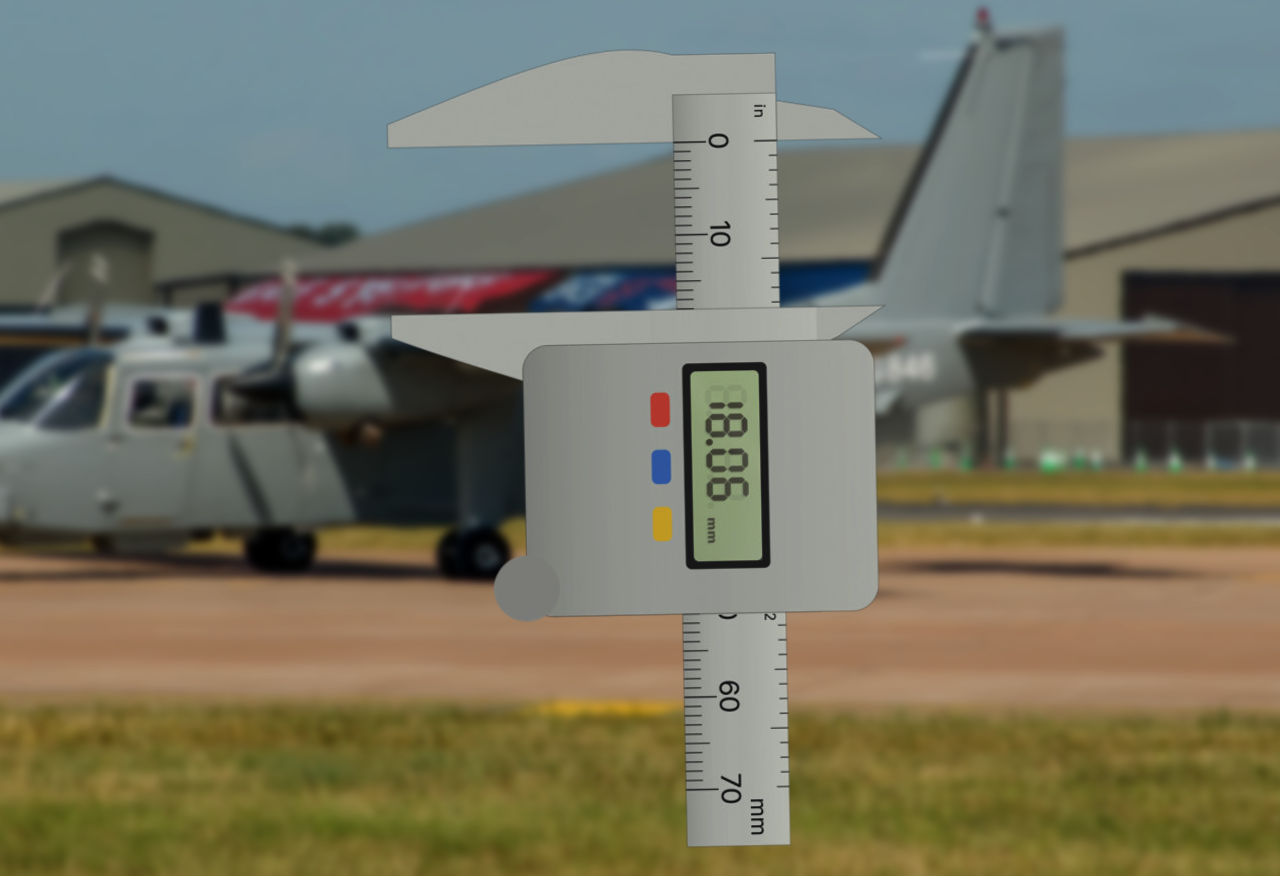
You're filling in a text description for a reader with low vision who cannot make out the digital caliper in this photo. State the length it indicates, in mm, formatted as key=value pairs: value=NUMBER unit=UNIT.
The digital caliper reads value=18.06 unit=mm
